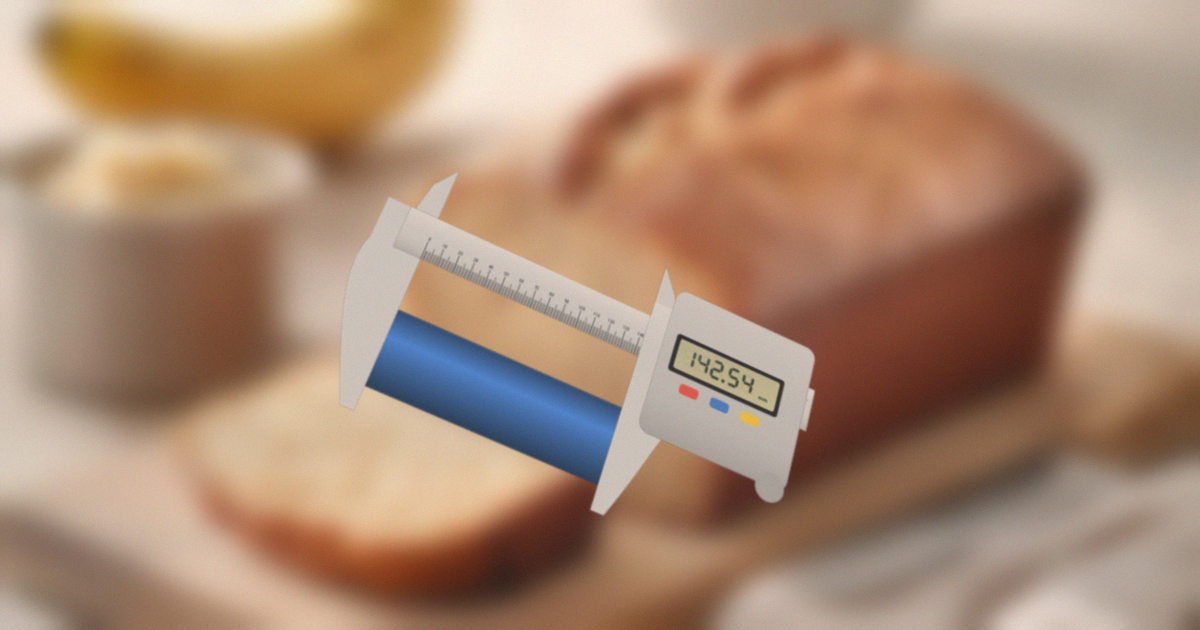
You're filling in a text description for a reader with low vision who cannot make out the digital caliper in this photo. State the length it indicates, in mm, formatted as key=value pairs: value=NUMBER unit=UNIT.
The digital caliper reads value=142.54 unit=mm
